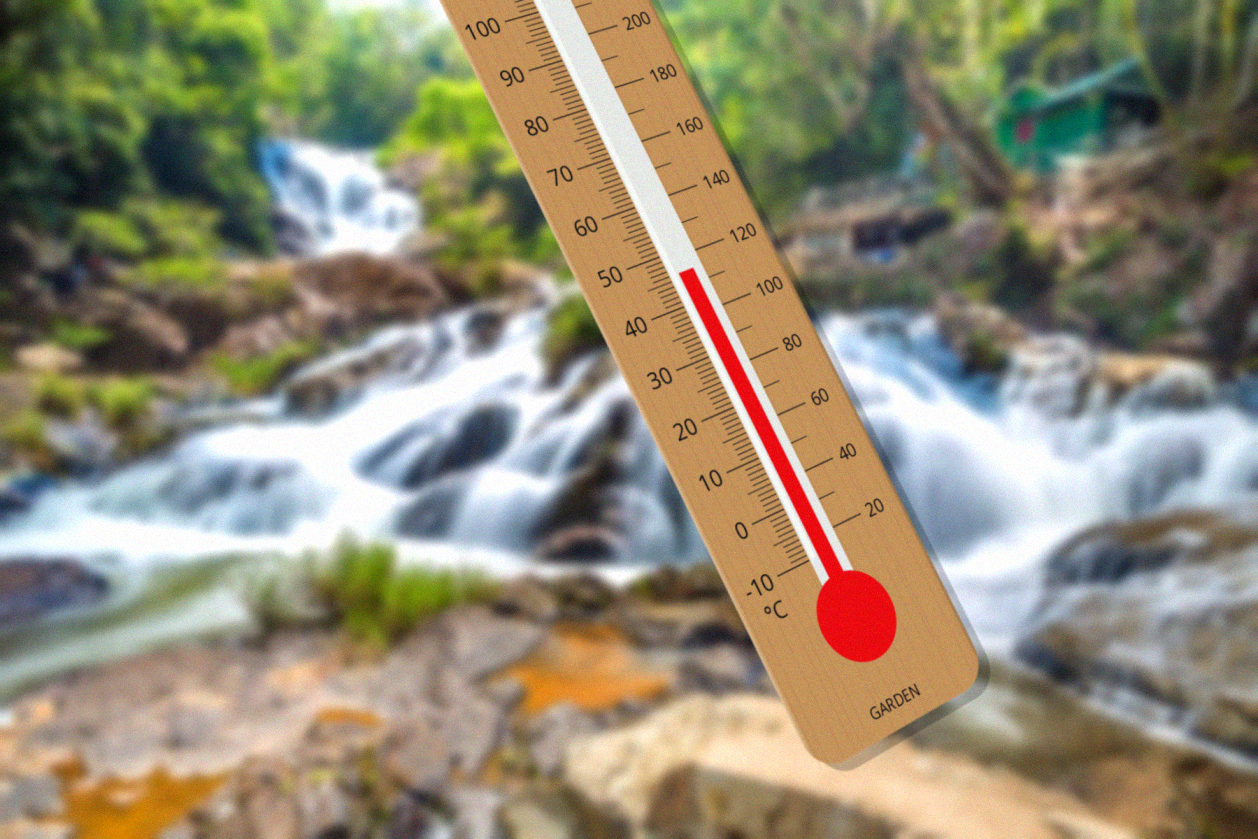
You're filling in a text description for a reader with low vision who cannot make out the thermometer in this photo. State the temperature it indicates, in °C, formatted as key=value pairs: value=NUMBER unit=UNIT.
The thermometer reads value=46 unit=°C
